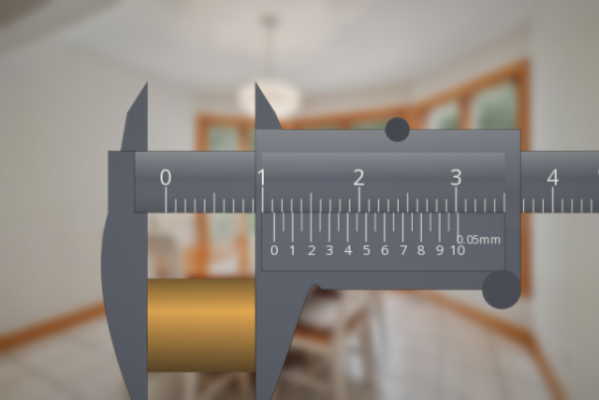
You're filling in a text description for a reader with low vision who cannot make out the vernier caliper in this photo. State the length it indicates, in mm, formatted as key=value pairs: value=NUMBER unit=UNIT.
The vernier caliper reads value=11.2 unit=mm
